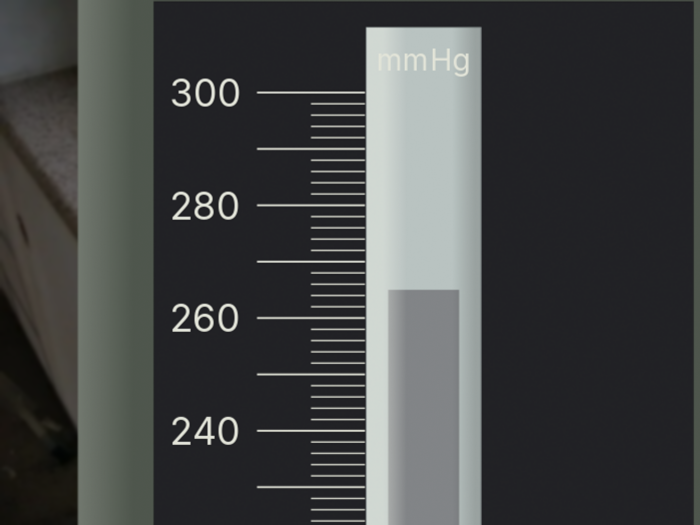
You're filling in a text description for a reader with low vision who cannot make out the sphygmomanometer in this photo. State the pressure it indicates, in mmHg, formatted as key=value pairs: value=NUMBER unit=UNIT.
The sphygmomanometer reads value=265 unit=mmHg
